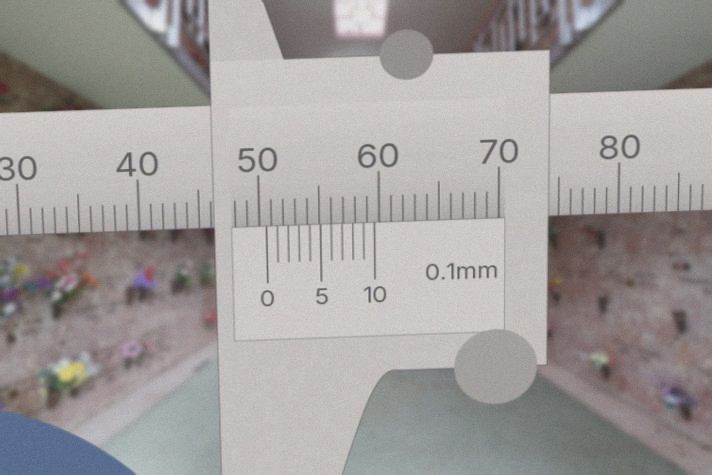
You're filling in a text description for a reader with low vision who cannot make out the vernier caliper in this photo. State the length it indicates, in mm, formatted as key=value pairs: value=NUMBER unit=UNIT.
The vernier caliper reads value=50.6 unit=mm
